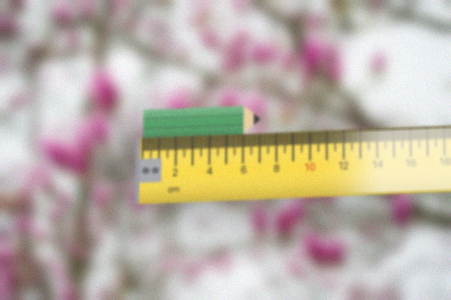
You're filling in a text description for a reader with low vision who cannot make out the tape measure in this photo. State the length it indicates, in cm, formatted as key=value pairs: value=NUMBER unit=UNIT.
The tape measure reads value=7 unit=cm
